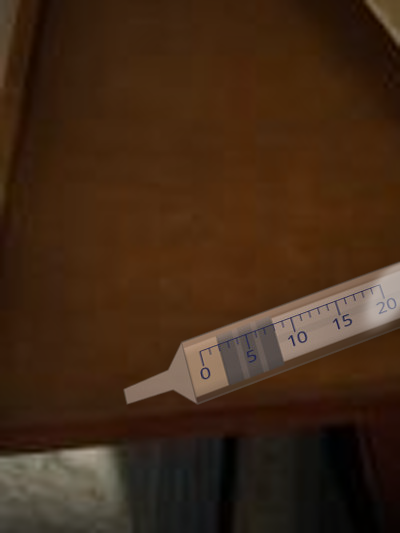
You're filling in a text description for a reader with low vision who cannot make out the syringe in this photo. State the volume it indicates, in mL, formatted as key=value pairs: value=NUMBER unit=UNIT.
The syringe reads value=2 unit=mL
